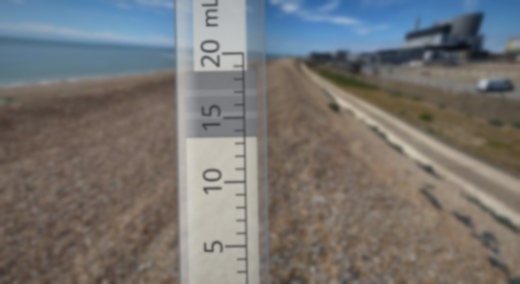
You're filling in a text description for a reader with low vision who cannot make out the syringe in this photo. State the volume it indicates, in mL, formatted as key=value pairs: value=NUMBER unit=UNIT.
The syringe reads value=13.5 unit=mL
